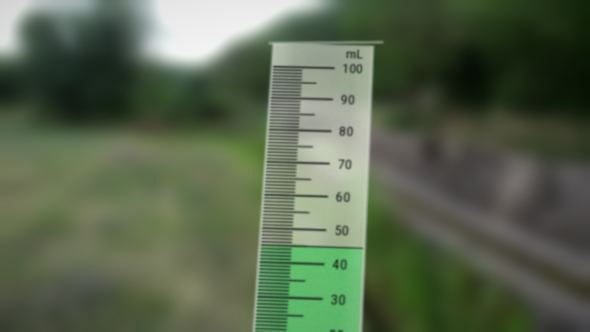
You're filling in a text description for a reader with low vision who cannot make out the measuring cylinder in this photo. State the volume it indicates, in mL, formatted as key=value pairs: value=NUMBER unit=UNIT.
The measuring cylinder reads value=45 unit=mL
